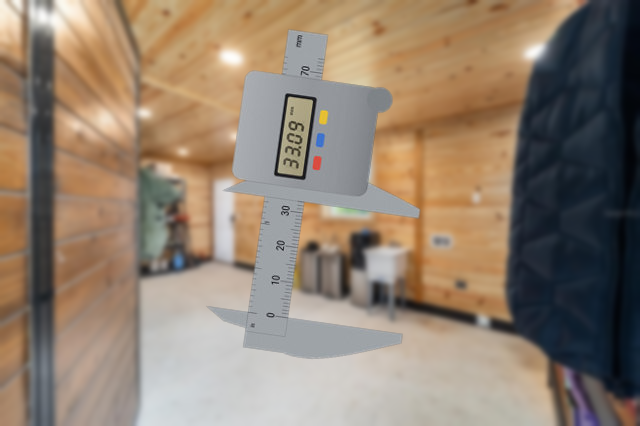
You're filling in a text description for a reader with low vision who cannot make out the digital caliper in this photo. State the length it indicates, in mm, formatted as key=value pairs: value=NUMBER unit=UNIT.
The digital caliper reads value=33.09 unit=mm
